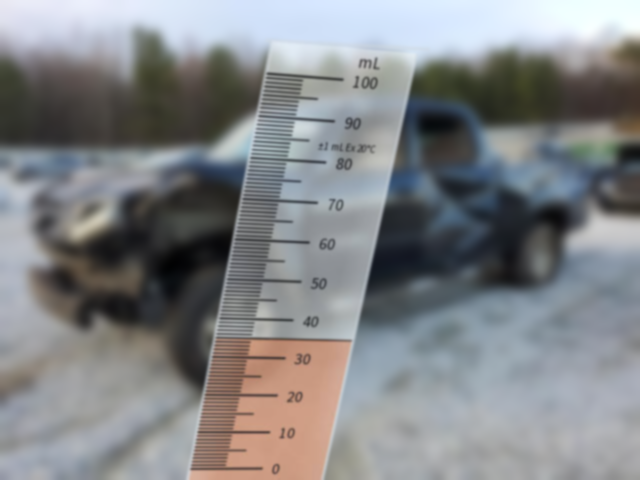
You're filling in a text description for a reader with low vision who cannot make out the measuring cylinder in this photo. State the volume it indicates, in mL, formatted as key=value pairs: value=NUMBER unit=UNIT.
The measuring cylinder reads value=35 unit=mL
